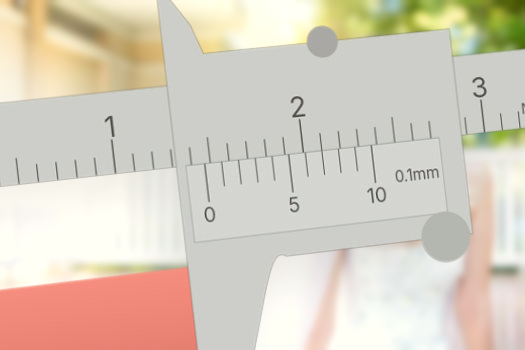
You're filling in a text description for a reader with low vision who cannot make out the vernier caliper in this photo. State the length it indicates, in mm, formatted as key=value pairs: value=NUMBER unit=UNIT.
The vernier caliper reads value=14.7 unit=mm
